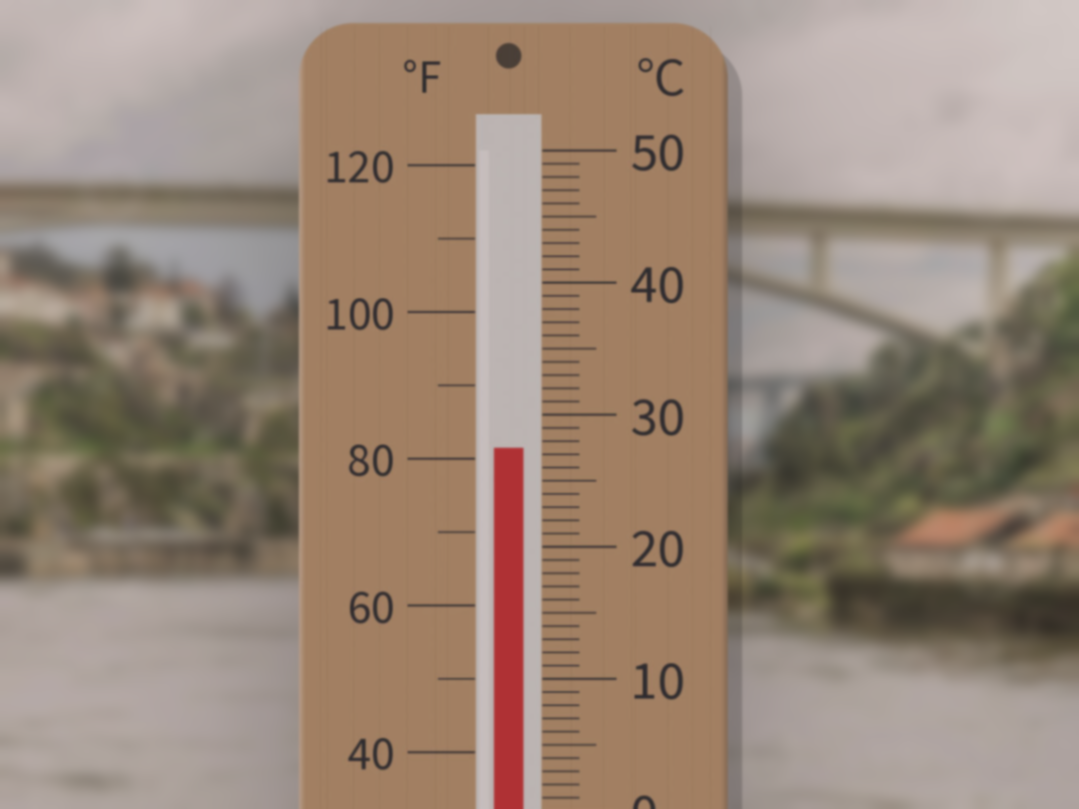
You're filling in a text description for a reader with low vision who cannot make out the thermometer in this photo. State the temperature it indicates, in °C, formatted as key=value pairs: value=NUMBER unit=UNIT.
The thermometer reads value=27.5 unit=°C
